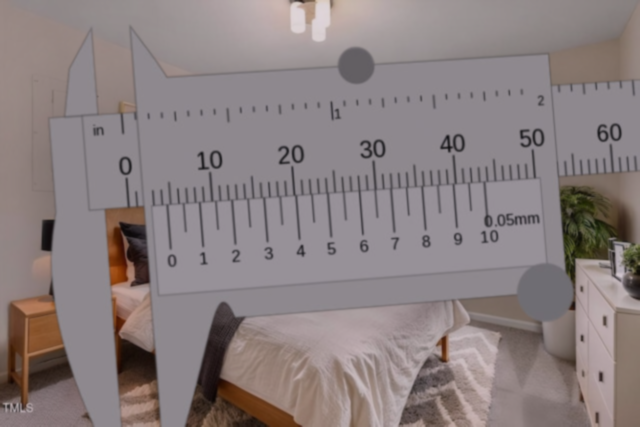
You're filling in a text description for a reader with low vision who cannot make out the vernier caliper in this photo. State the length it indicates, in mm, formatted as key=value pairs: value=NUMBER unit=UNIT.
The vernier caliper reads value=4.6 unit=mm
